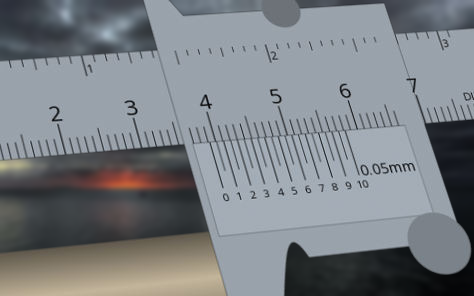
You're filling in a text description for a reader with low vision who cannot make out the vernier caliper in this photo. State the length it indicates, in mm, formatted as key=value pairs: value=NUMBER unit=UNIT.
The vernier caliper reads value=39.2 unit=mm
